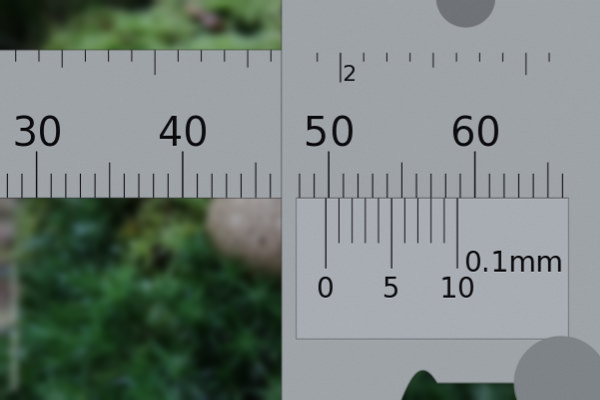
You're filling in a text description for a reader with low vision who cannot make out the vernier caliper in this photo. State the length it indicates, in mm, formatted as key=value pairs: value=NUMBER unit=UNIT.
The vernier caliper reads value=49.8 unit=mm
